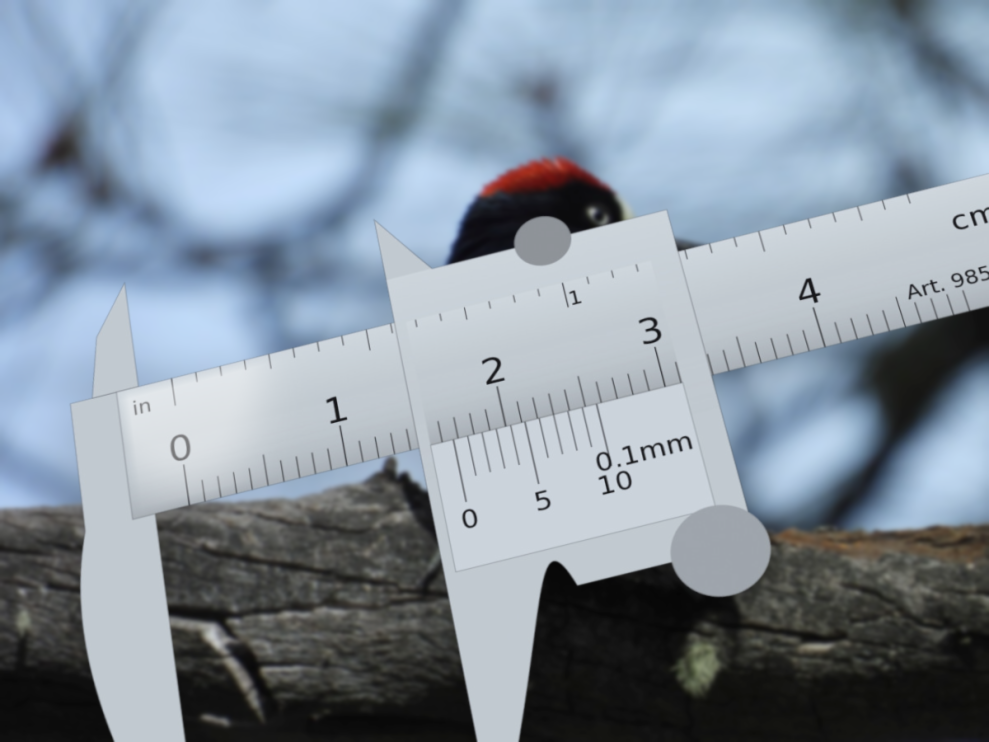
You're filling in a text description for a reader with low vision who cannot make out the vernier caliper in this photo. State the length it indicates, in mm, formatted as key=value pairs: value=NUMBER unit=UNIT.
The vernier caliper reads value=16.7 unit=mm
